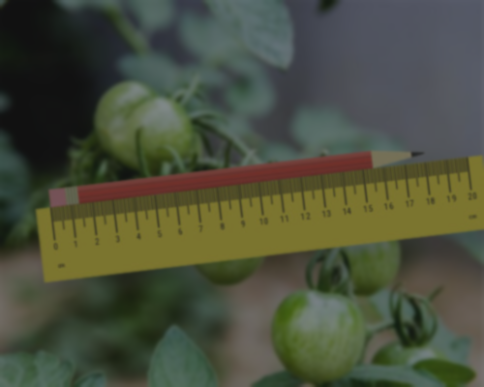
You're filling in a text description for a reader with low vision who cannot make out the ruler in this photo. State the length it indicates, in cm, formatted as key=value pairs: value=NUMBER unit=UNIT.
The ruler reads value=18 unit=cm
